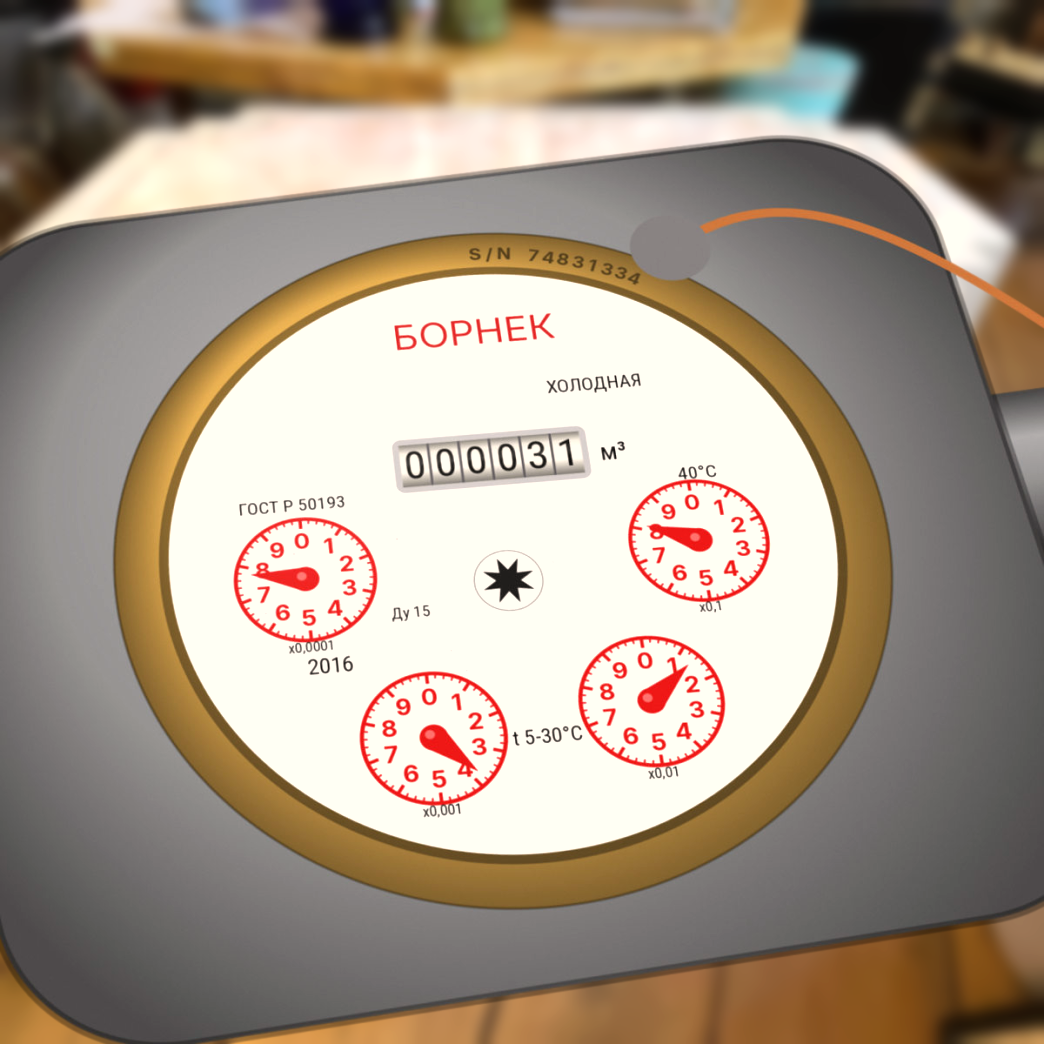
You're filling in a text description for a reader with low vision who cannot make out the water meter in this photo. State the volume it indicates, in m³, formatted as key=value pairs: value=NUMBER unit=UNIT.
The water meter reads value=31.8137 unit=m³
